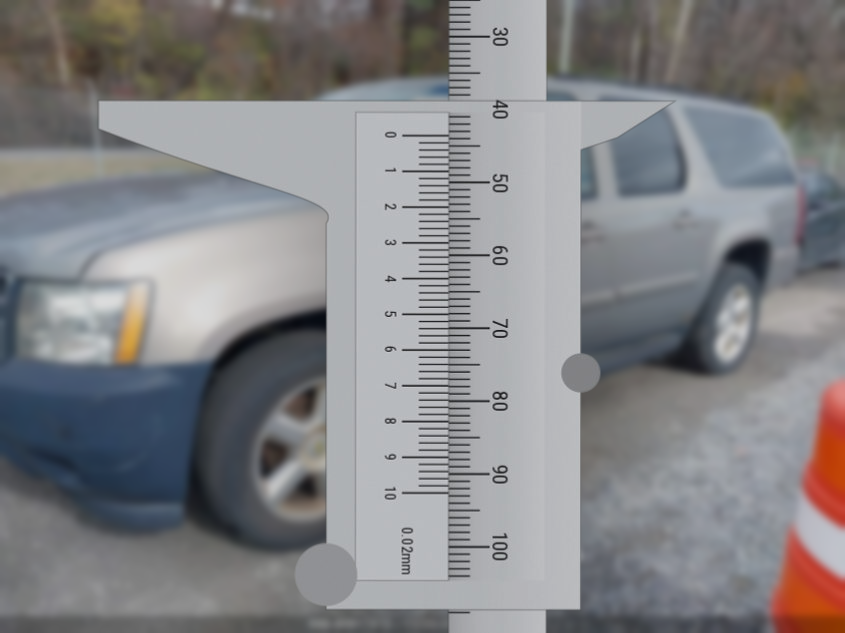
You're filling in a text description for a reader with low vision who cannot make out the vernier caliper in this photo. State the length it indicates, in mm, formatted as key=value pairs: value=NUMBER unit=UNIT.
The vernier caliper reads value=43.6 unit=mm
